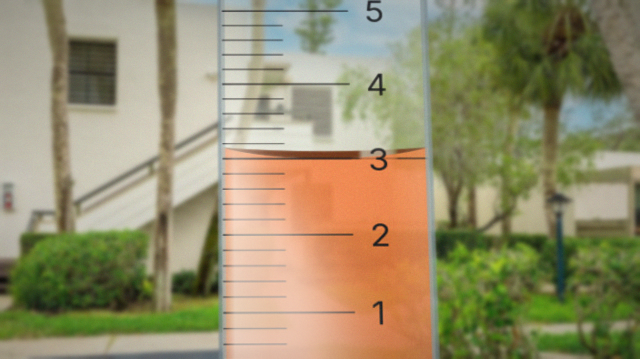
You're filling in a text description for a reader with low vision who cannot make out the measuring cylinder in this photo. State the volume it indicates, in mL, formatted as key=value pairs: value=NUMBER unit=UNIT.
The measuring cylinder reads value=3 unit=mL
